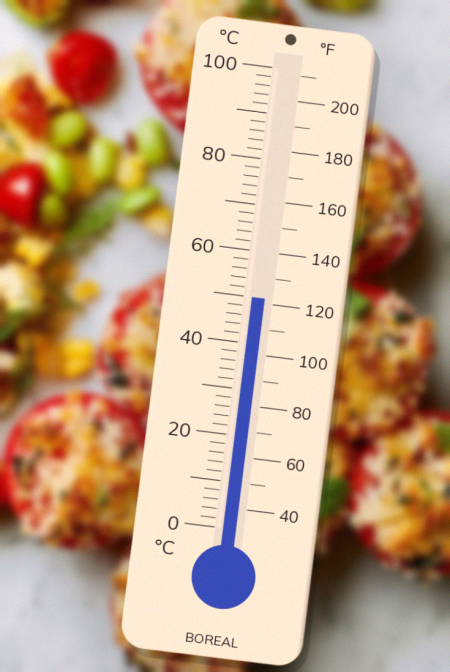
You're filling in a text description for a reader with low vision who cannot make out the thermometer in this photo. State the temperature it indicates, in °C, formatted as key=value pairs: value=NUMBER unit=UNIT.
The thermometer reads value=50 unit=°C
